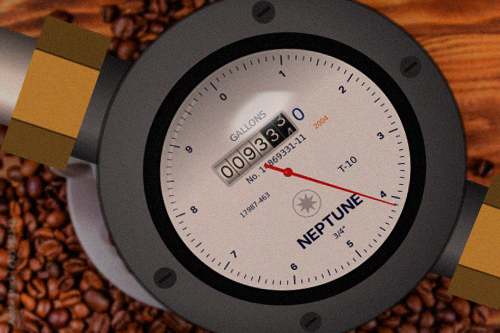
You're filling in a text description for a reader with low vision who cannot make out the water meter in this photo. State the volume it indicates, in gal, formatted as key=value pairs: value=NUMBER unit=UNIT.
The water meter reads value=93334.1 unit=gal
